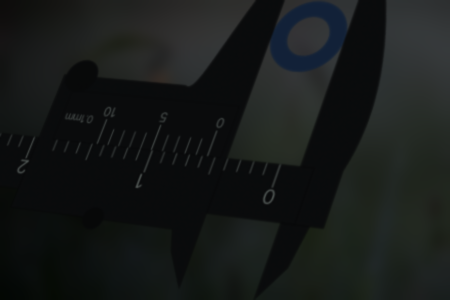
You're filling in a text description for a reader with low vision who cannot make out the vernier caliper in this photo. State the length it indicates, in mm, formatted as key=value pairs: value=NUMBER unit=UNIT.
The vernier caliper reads value=5.6 unit=mm
